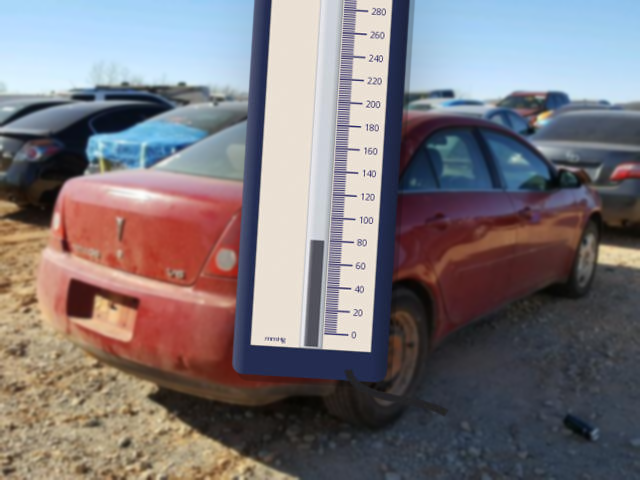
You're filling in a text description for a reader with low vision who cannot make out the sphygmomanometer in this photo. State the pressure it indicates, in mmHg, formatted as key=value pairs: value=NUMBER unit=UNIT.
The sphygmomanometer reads value=80 unit=mmHg
